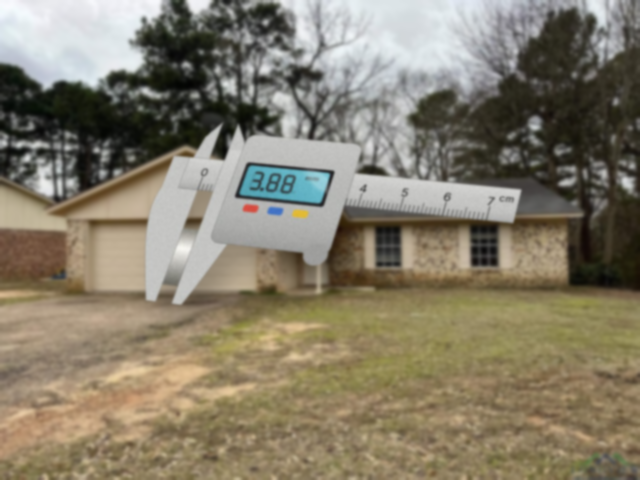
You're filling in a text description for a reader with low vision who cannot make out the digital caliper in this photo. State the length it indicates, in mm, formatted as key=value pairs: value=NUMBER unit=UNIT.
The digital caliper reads value=3.88 unit=mm
